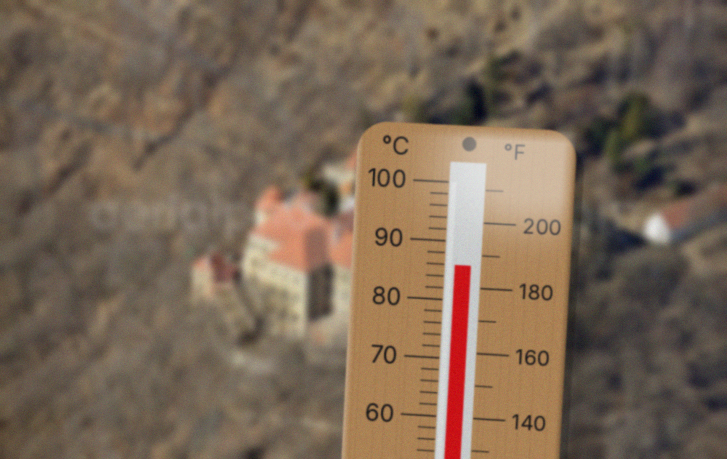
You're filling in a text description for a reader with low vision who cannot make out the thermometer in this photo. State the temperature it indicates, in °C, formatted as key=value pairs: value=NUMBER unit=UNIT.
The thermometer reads value=86 unit=°C
